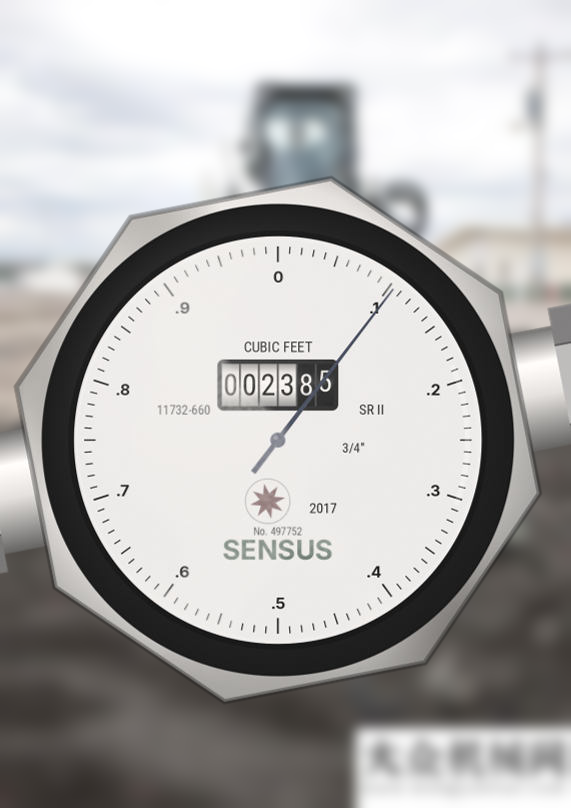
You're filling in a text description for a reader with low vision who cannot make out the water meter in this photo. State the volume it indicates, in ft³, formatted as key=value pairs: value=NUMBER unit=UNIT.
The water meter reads value=2385.10 unit=ft³
